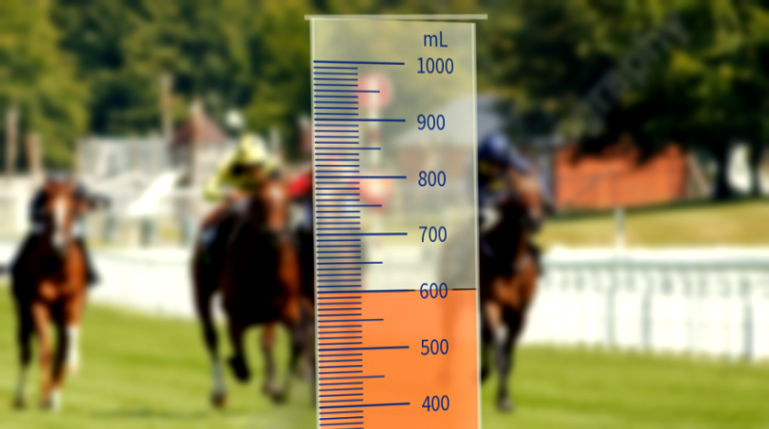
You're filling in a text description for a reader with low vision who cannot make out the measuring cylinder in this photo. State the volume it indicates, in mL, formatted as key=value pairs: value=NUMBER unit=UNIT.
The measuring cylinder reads value=600 unit=mL
